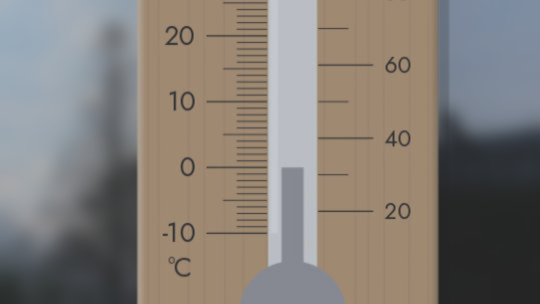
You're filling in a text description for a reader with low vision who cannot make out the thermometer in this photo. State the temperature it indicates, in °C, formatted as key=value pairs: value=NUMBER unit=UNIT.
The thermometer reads value=0 unit=°C
